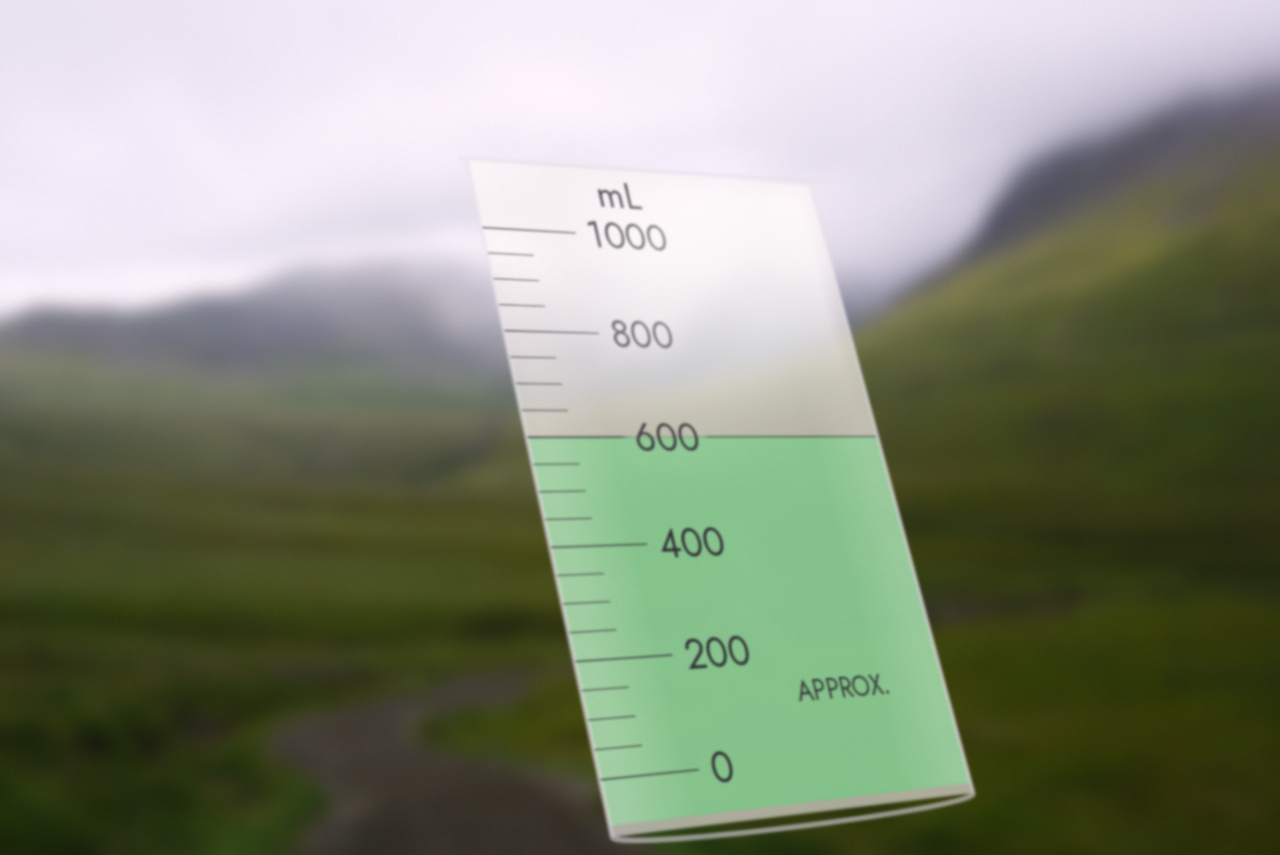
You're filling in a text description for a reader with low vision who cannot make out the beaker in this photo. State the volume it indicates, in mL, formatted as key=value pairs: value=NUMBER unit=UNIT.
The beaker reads value=600 unit=mL
